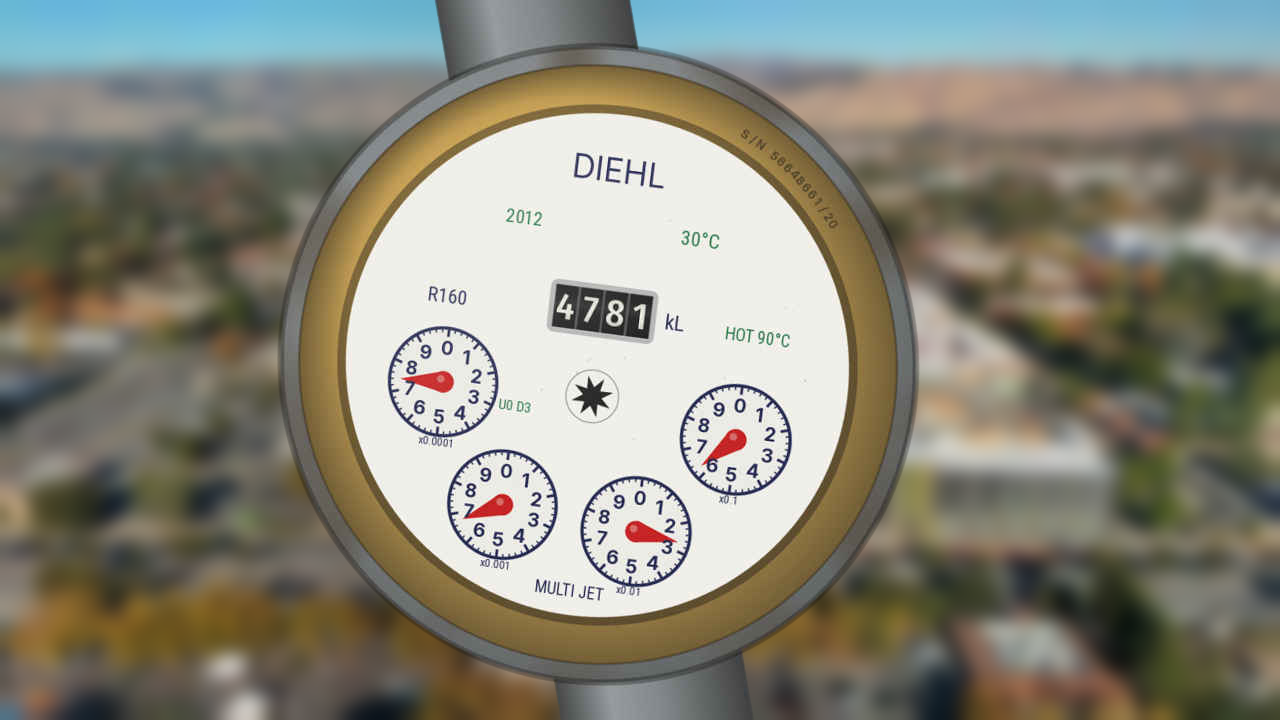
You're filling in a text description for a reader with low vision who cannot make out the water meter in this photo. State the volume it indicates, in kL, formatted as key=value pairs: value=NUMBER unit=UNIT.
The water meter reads value=4781.6267 unit=kL
